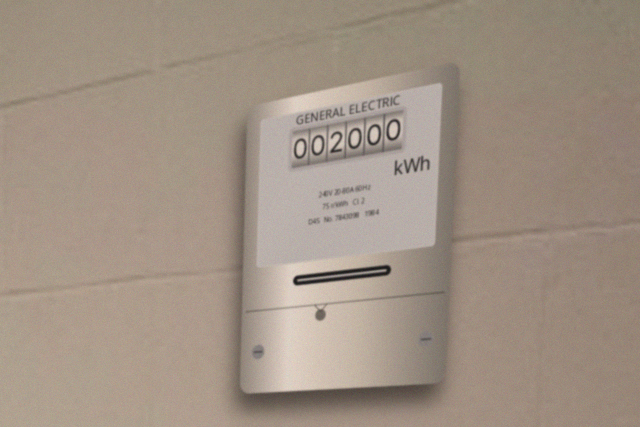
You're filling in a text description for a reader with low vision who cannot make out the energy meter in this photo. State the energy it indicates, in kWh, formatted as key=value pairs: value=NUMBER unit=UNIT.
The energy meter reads value=2000 unit=kWh
